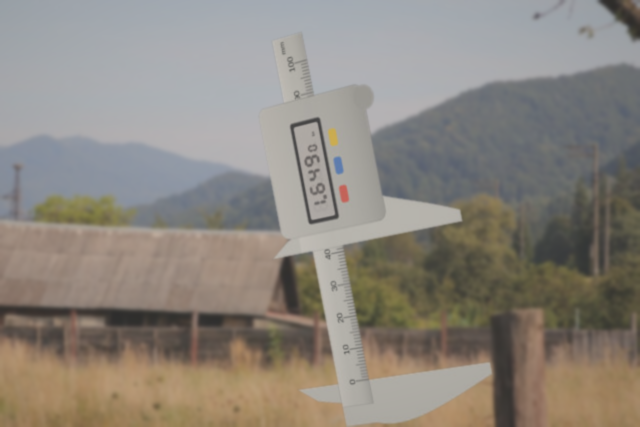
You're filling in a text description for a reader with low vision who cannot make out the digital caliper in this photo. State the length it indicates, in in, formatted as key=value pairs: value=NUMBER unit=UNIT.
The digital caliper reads value=1.6490 unit=in
